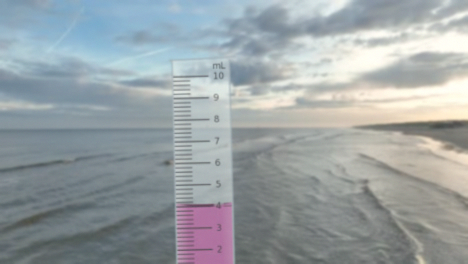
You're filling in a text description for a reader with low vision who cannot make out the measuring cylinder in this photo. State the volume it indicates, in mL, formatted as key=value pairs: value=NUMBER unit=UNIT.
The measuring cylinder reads value=4 unit=mL
